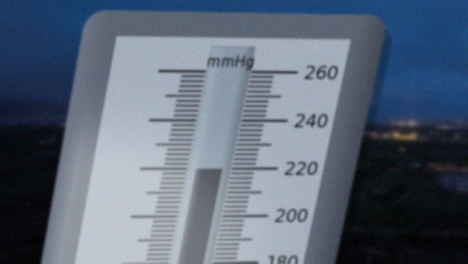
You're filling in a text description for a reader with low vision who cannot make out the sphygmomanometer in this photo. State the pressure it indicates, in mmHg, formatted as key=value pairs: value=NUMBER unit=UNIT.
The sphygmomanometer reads value=220 unit=mmHg
